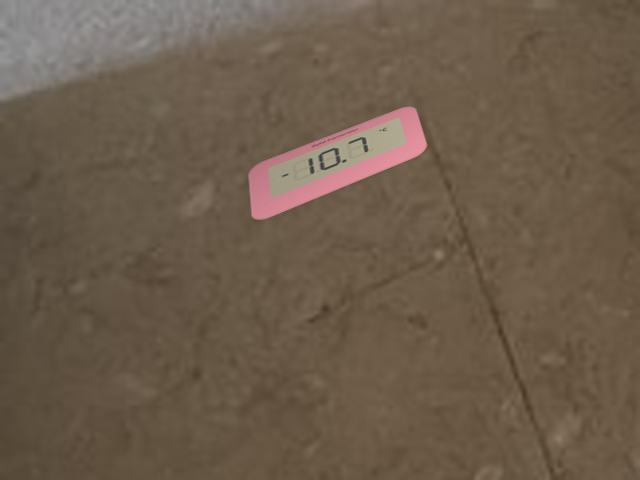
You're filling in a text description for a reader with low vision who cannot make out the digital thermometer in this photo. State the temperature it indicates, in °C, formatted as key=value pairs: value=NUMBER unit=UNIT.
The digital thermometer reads value=-10.7 unit=°C
